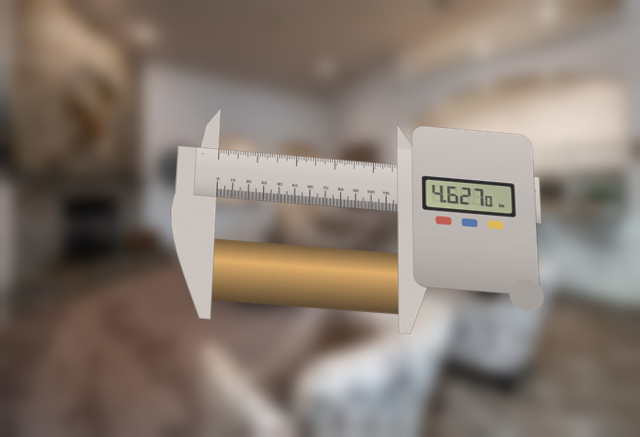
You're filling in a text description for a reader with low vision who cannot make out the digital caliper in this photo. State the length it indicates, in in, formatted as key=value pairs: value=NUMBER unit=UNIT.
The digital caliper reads value=4.6270 unit=in
